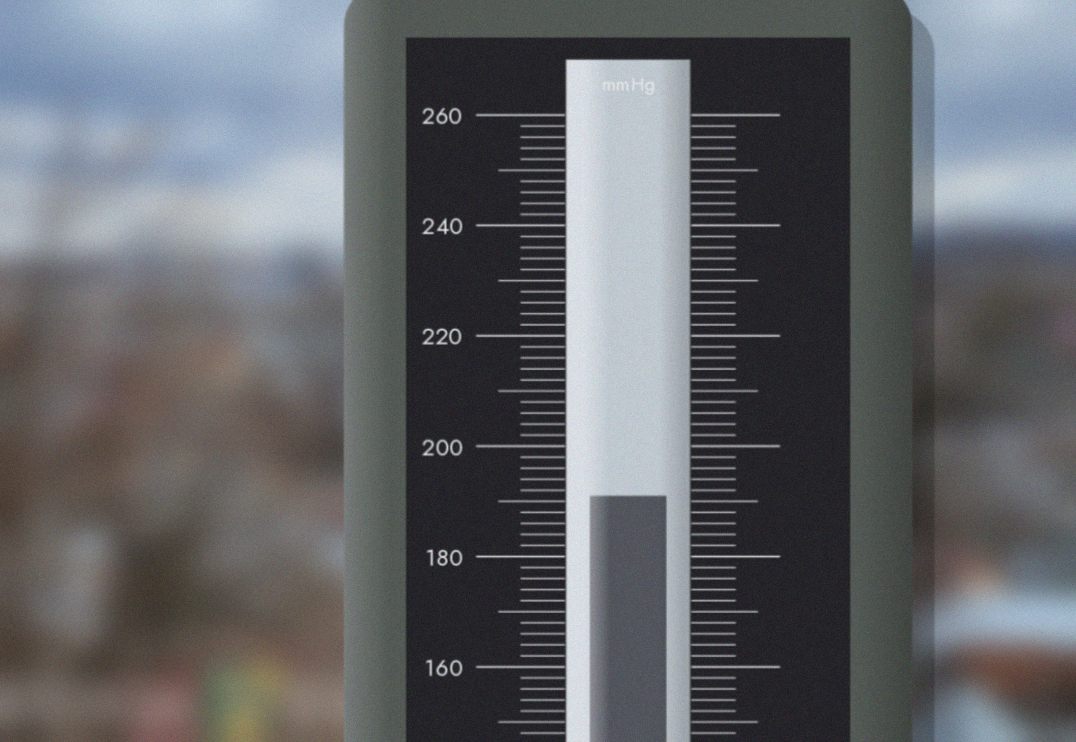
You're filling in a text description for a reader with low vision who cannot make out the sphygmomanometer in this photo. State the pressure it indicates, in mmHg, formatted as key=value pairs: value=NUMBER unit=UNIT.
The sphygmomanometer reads value=191 unit=mmHg
